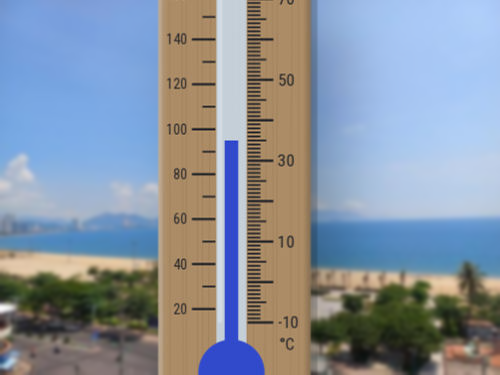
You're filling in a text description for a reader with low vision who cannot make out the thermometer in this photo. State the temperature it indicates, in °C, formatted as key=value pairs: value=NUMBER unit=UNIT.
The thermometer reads value=35 unit=°C
